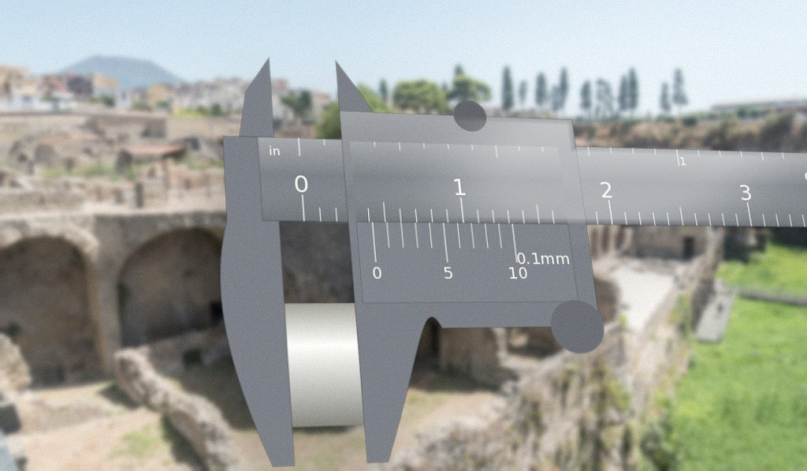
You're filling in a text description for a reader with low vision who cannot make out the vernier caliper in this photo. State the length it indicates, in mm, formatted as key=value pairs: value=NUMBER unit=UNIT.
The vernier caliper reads value=4.2 unit=mm
